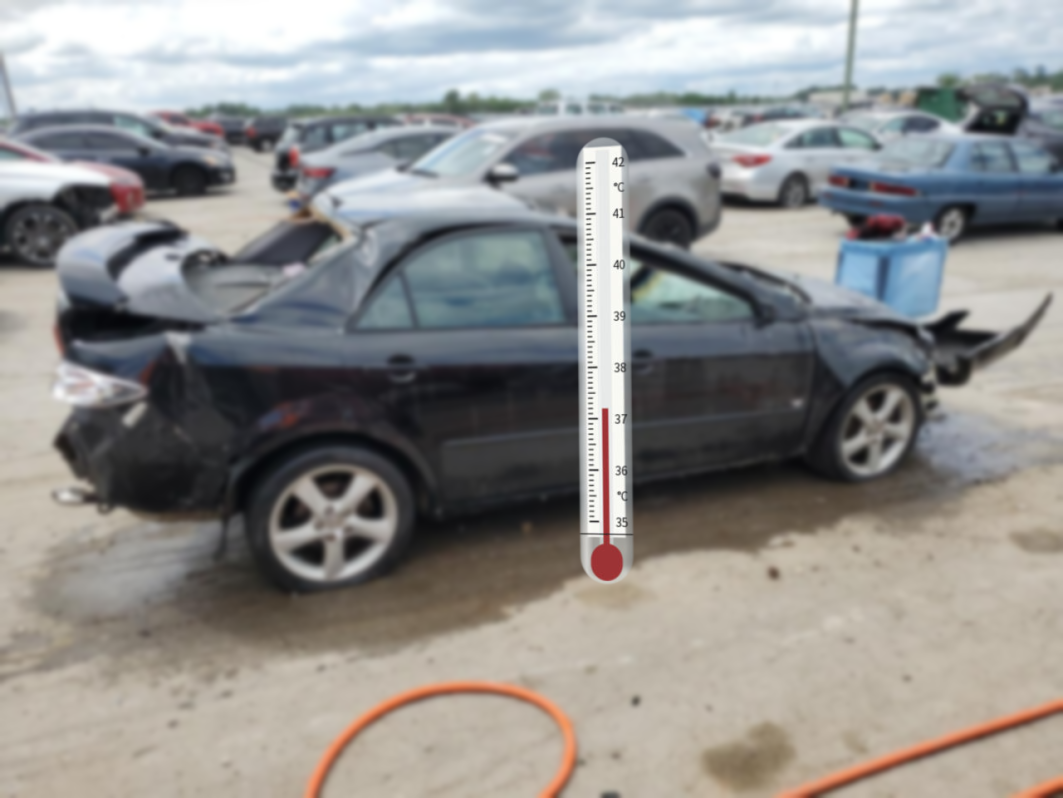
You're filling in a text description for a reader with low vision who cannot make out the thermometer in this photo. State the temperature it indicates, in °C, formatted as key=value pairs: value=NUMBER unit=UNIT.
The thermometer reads value=37.2 unit=°C
